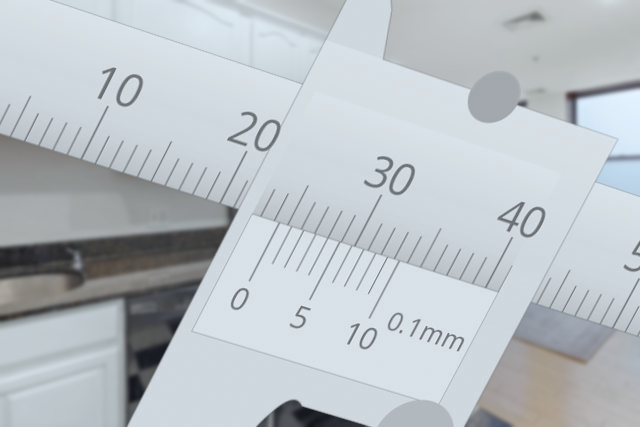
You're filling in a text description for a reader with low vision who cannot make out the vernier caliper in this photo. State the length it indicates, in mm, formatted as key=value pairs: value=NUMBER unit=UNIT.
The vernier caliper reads value=24.4 unit=mm
